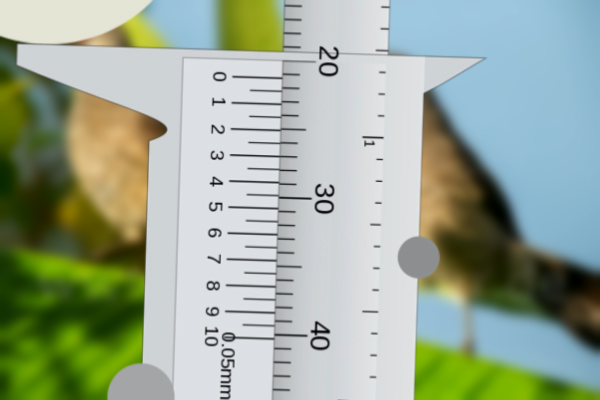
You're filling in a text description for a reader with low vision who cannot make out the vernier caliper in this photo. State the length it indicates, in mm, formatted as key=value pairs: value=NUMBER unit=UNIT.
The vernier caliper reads value=21.3 unit=mm
